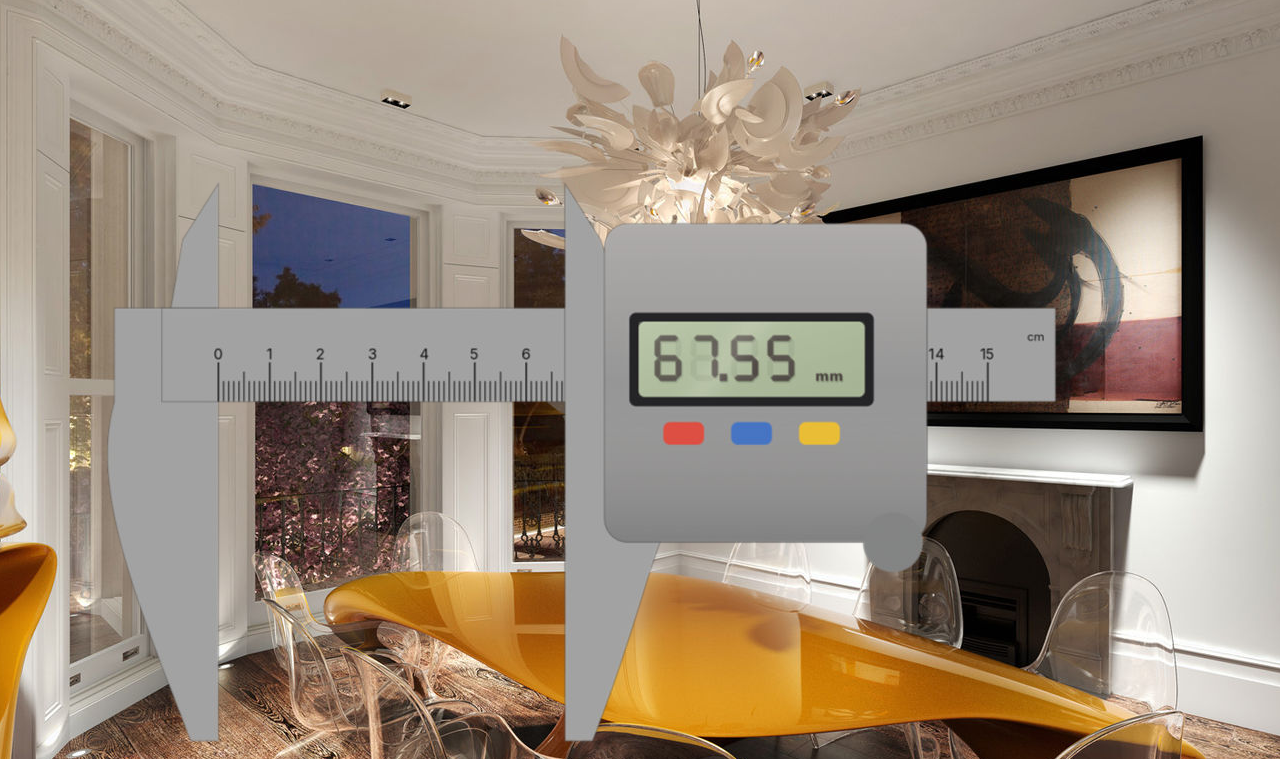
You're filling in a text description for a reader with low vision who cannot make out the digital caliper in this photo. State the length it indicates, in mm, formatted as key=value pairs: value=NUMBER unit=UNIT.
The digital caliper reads value=67.55 unit=mm
